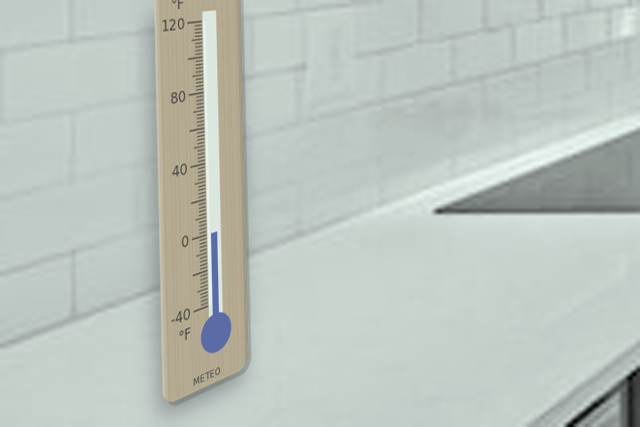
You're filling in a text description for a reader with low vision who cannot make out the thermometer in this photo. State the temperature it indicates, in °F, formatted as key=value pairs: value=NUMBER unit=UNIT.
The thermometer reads value=0 unit=°F
